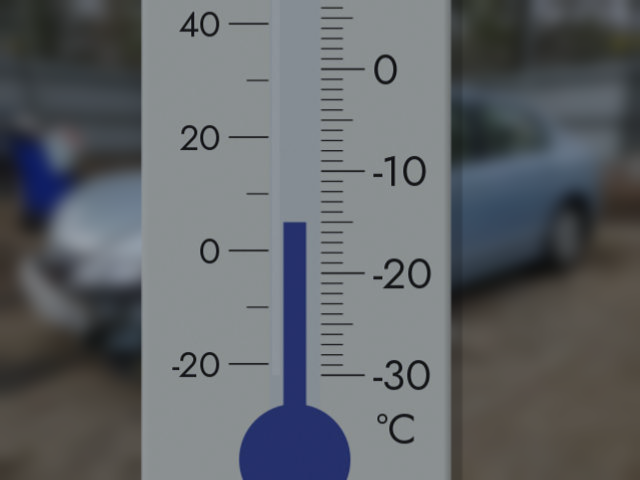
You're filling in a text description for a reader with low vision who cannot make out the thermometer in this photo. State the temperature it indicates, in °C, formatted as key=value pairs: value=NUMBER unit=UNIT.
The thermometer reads value=-15 unit=°C
